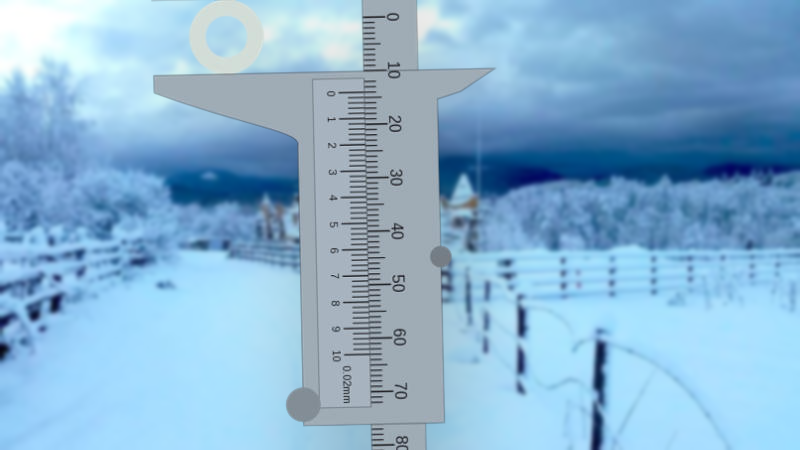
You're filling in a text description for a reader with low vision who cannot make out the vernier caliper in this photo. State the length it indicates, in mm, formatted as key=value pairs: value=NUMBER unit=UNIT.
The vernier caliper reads value=14.0 unit=mm
